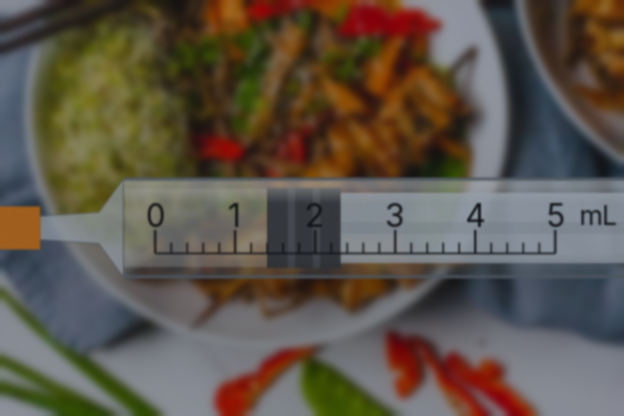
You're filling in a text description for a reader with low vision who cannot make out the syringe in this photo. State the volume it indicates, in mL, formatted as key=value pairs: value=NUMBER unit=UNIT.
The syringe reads value=1.4 unit=mL
